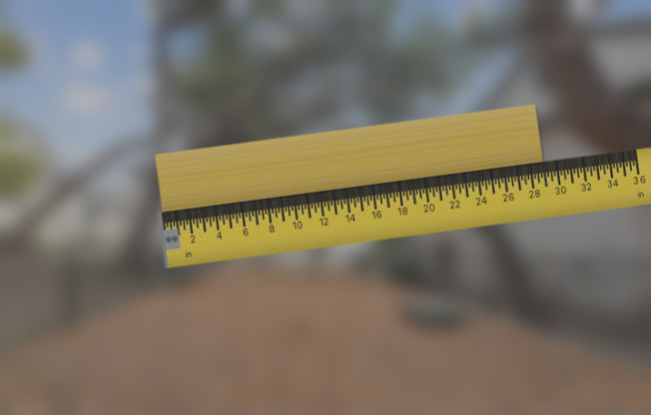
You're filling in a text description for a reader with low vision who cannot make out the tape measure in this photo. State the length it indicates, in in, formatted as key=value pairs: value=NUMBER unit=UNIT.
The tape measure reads value=29 unit=in
